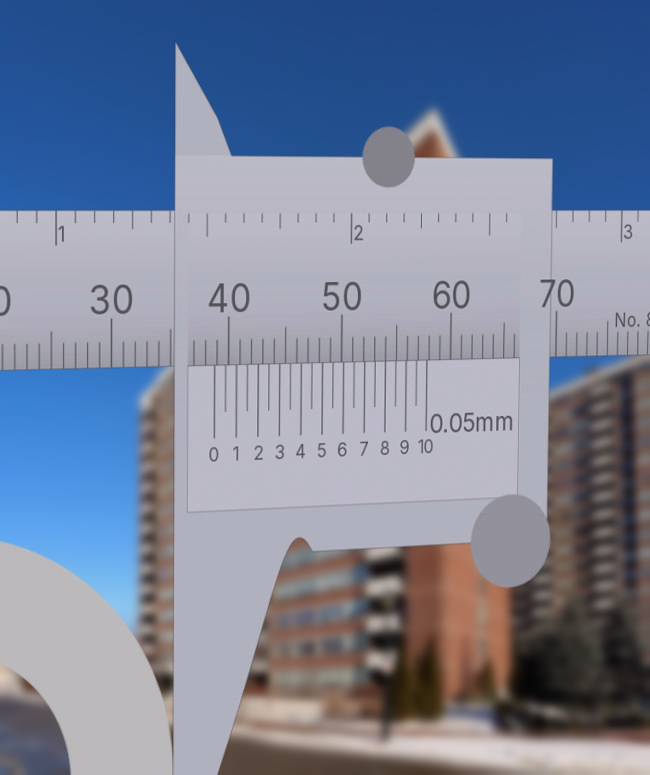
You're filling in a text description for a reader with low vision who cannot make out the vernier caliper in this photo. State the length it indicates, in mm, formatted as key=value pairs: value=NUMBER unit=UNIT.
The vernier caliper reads value=38.8 unit=mm
